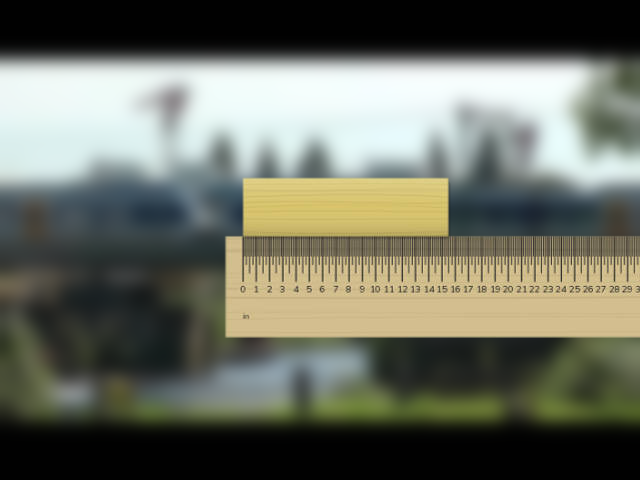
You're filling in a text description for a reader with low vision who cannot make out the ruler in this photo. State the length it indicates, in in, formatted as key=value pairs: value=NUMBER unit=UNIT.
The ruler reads value=15.5 unit=in
